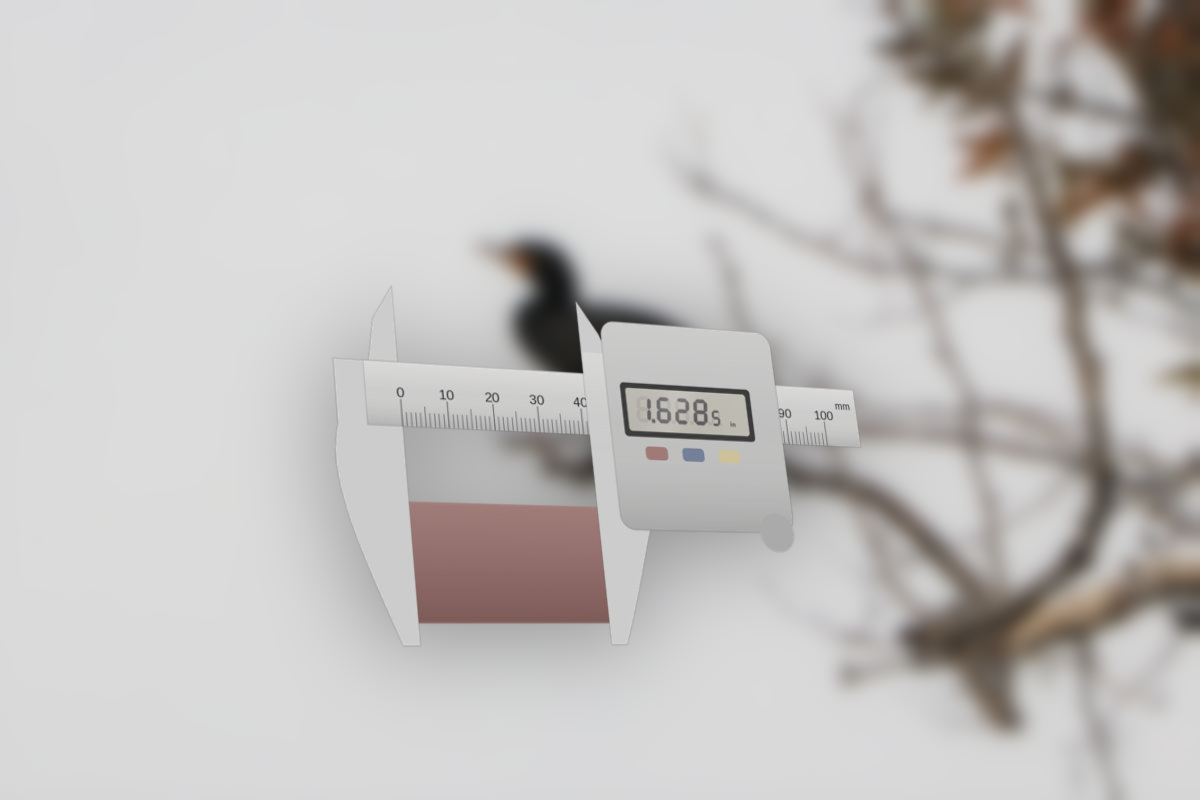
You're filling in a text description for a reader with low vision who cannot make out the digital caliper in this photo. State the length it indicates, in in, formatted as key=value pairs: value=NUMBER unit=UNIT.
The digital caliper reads value=1.6285 unit=in
